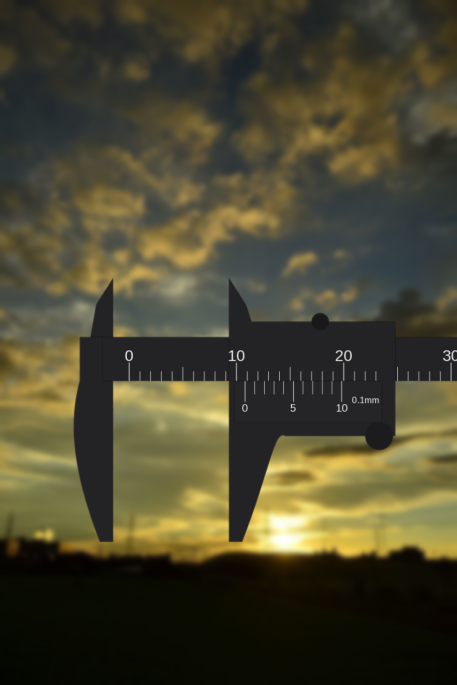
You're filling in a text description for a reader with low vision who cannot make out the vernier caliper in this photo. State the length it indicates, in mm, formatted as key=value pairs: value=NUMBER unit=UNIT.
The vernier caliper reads value=10.8 unit=mm
